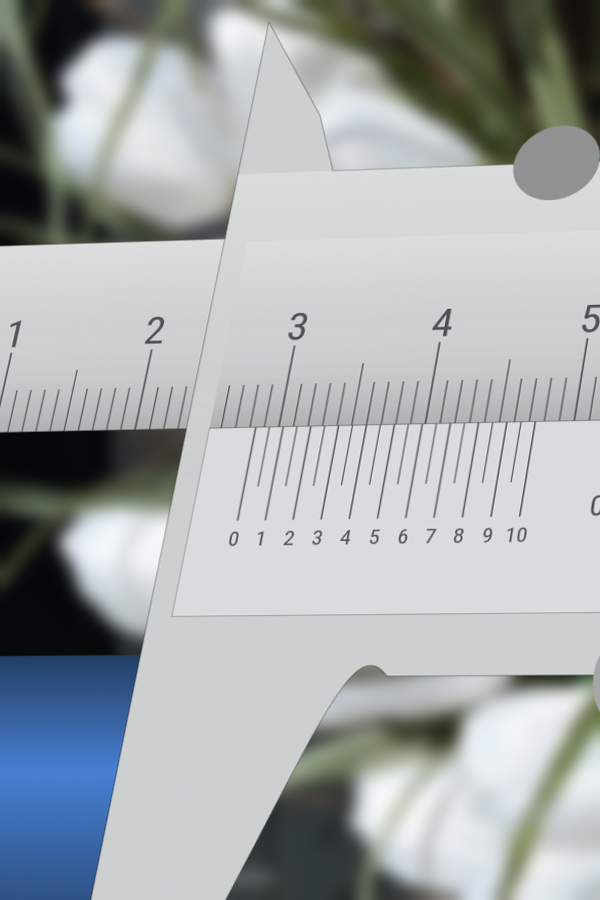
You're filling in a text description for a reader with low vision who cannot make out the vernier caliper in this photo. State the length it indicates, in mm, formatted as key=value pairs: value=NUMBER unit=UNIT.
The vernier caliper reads value=28.4 unit=mm
